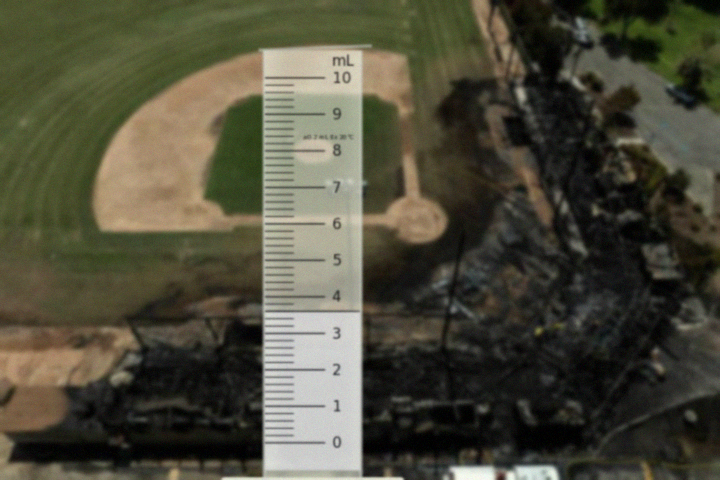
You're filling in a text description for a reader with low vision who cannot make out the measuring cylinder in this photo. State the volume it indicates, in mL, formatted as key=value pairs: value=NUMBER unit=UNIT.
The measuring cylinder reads value=3.6 unit=mL
